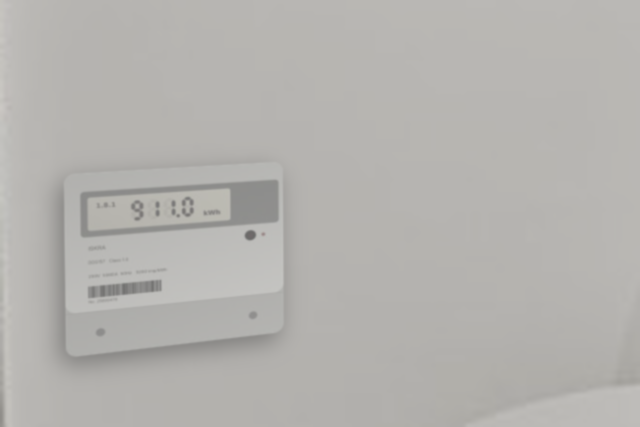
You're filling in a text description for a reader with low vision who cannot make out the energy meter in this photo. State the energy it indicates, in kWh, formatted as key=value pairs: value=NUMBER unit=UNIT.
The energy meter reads value=911.0 unit=kWh
